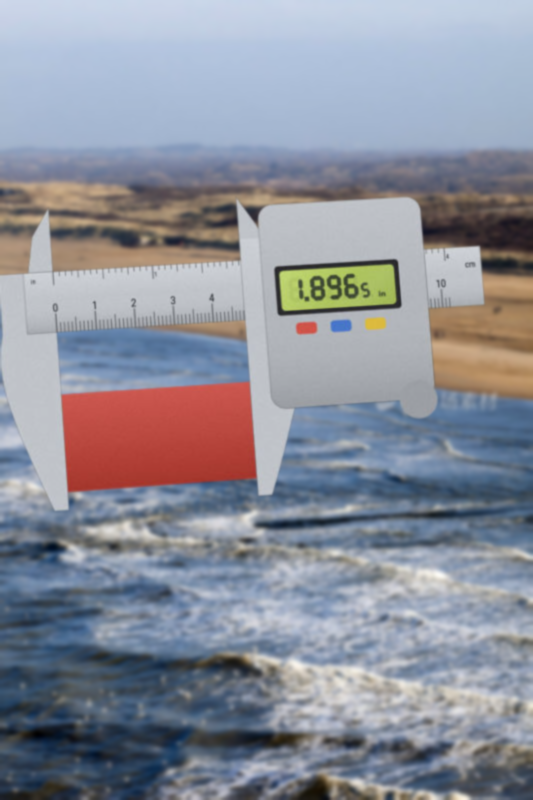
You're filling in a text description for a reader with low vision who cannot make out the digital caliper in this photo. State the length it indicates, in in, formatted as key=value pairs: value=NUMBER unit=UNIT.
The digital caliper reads value=1.8965 unit=in
